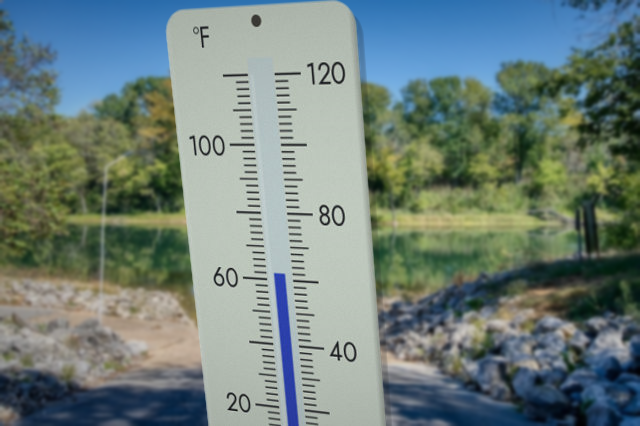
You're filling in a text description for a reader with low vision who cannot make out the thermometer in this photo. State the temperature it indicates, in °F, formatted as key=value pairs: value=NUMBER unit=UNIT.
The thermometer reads value=62 unit=°F
